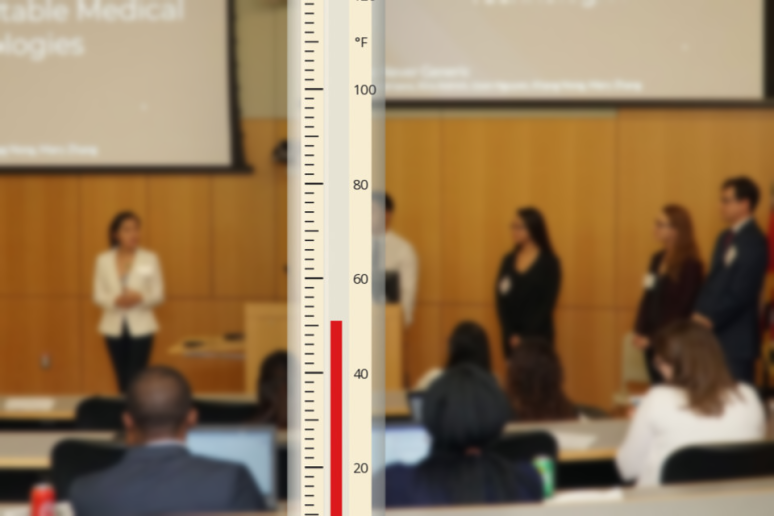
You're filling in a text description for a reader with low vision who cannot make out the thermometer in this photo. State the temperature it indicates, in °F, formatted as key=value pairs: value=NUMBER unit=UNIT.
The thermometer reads value=51 unit=°F
